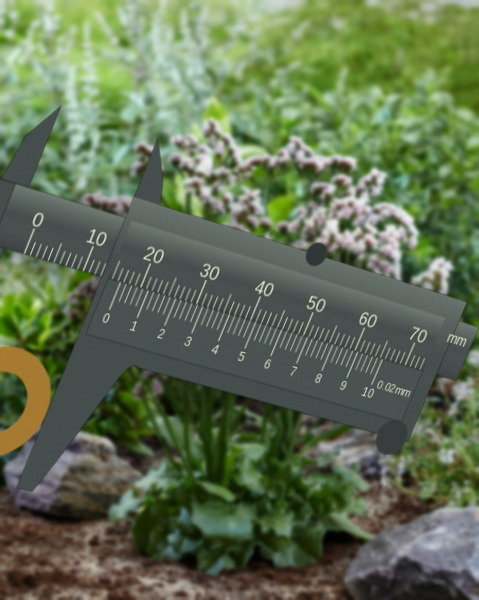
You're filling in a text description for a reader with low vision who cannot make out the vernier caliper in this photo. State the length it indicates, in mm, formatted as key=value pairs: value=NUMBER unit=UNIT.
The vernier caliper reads value=16.5 unit=mm
